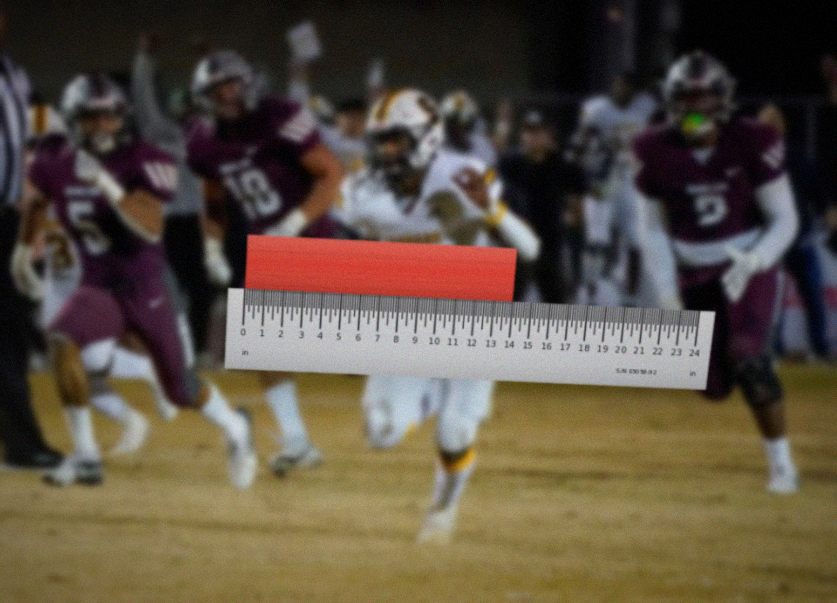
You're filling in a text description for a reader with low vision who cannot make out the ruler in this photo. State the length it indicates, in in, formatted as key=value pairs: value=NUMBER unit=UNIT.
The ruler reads value=14 unit=in
